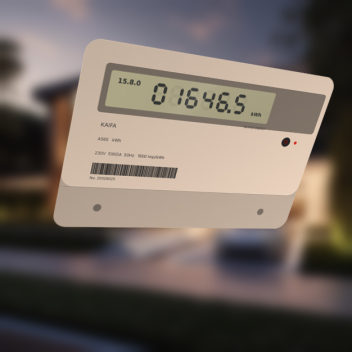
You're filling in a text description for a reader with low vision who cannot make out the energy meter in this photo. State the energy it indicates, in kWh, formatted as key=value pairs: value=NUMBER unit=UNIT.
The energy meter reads value=1646.5 unit=kWh
